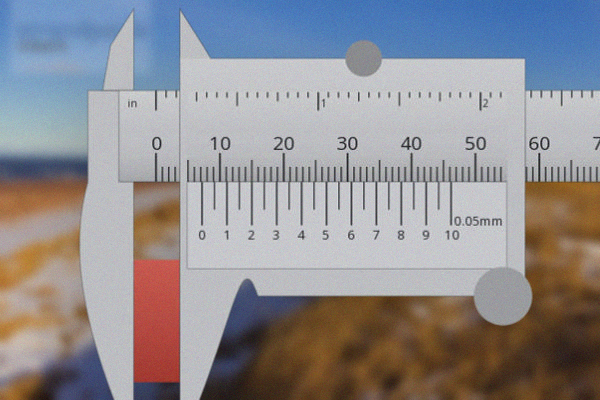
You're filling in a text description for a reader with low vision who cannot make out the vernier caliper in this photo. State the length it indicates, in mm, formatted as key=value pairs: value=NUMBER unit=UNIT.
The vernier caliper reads value=7.2 unit=mm
